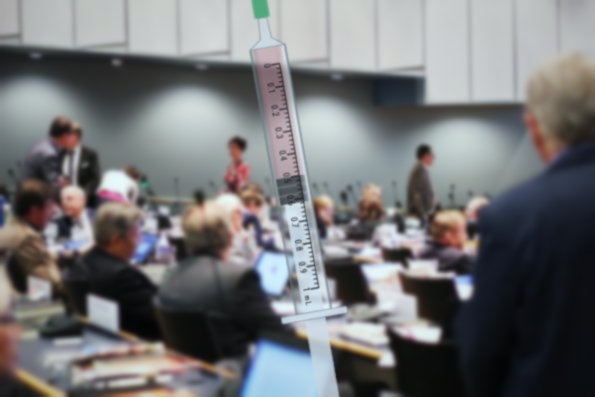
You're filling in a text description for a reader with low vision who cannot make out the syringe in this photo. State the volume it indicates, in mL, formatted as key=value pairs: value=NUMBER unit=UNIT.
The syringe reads value=0.5 unit=mL
